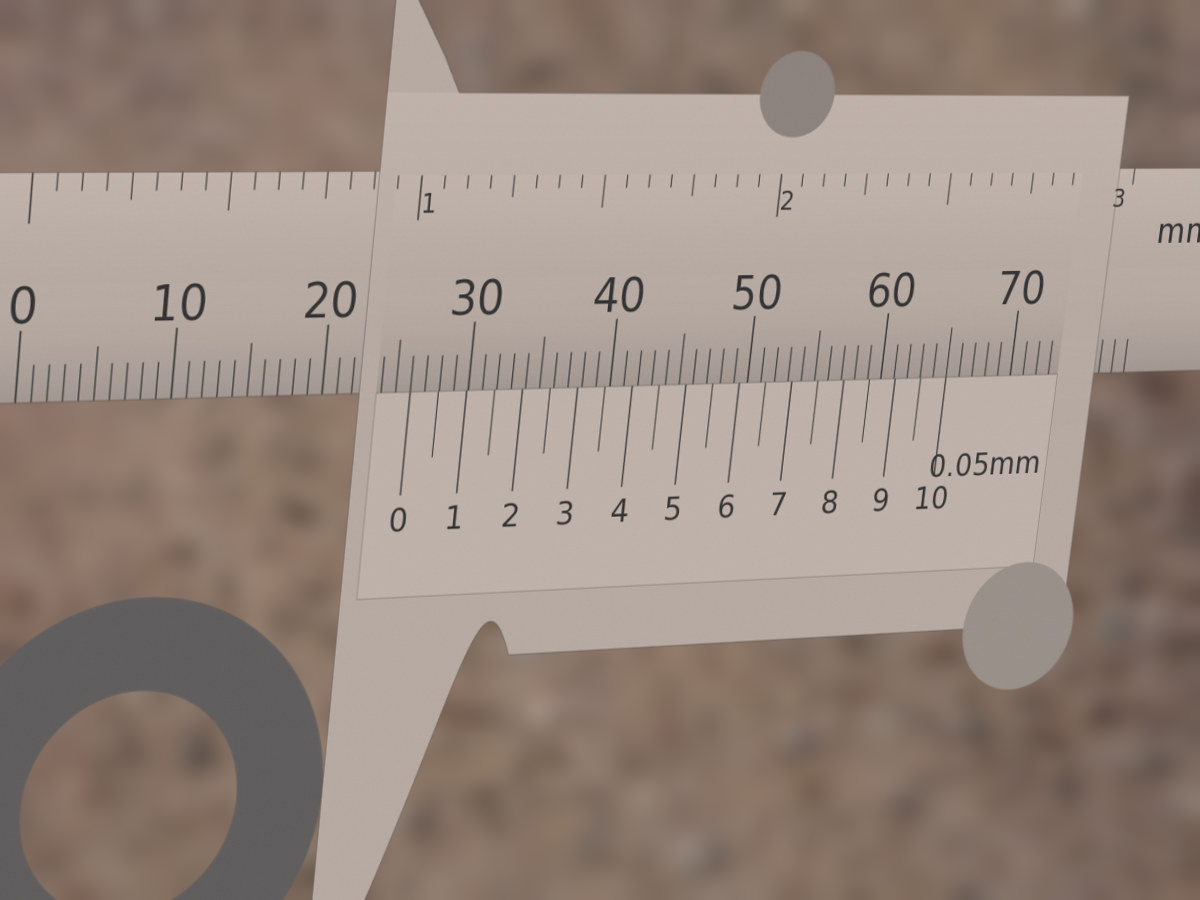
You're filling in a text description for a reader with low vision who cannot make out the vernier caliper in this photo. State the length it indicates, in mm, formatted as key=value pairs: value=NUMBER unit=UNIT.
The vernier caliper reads value=26.0 unit=mm
